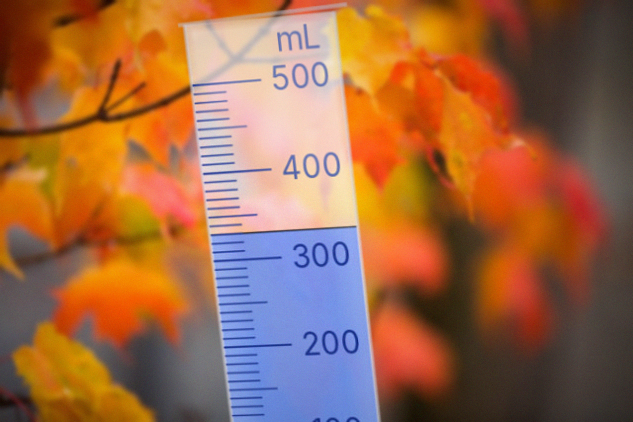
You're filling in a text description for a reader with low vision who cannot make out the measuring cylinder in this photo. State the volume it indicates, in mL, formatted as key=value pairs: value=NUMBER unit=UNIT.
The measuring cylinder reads value=330 unit=mL
